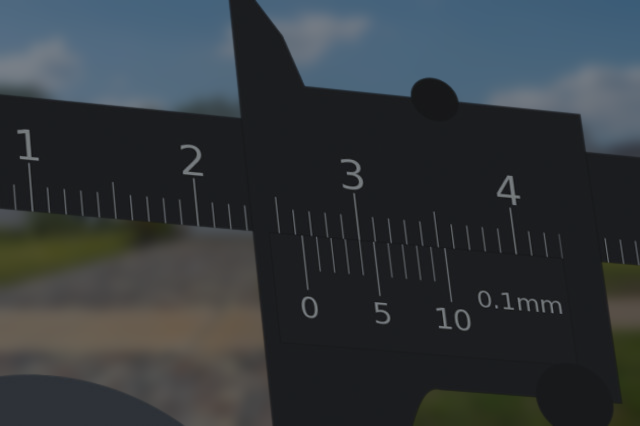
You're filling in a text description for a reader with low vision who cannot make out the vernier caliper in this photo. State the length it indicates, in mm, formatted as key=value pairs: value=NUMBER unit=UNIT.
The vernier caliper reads value=26.4 unit=mm
